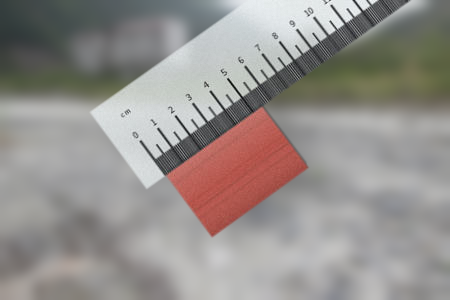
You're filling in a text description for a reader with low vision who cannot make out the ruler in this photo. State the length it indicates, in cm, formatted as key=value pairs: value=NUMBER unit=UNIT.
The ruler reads value=5.5 unit=cm
